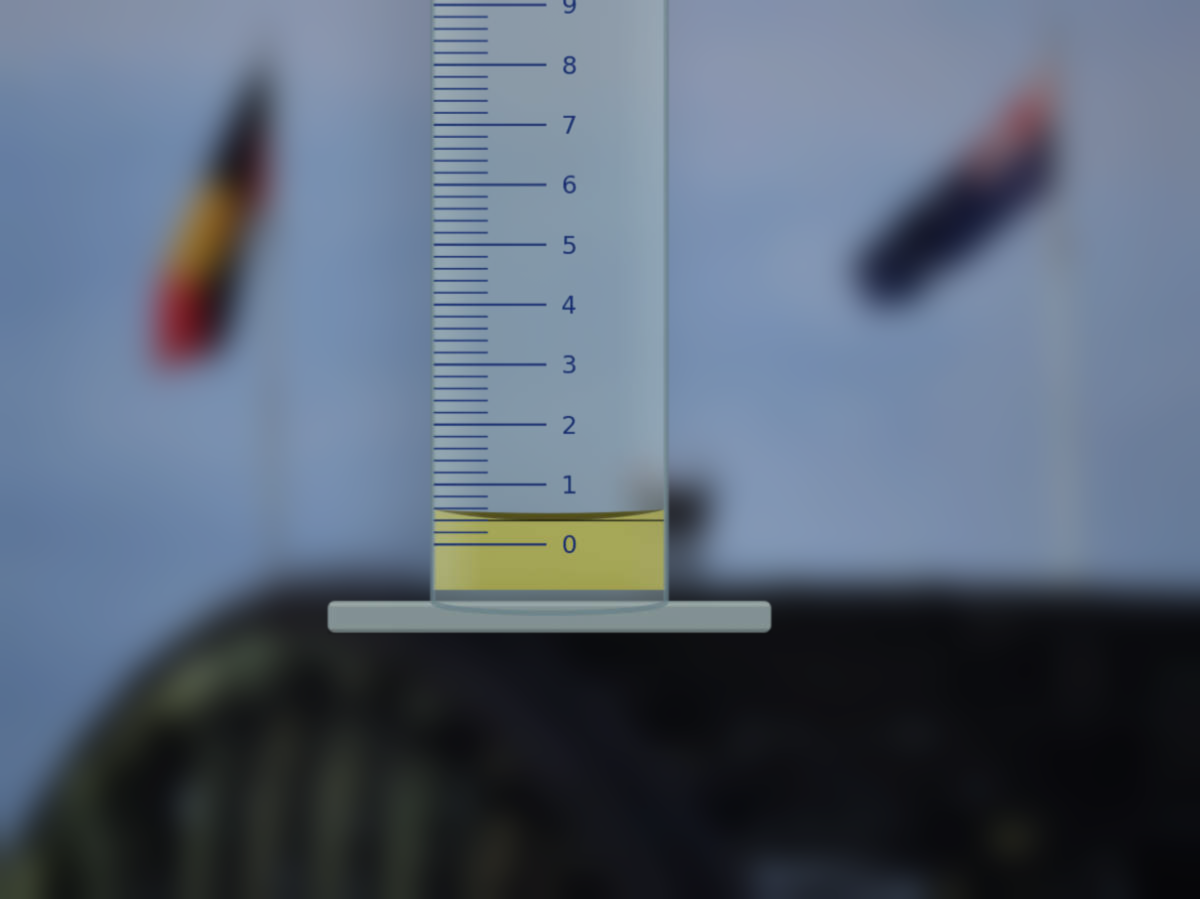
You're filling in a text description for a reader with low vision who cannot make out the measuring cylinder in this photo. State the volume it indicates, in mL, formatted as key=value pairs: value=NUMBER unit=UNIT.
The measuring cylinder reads value=0.4 unit=mL
